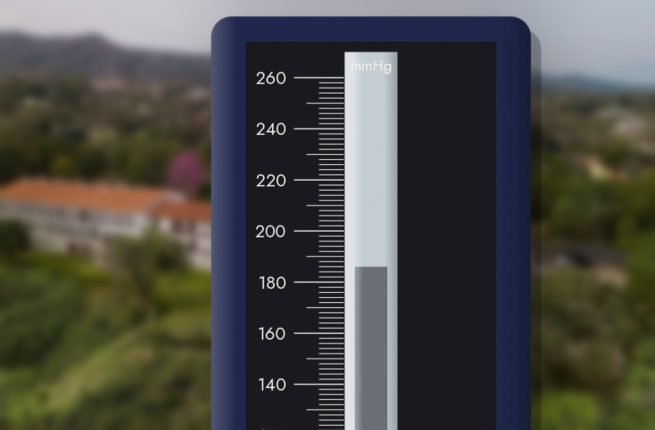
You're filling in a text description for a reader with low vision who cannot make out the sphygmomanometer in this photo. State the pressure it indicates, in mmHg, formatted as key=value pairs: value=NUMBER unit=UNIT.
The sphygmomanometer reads value=186 unit=mmHg
